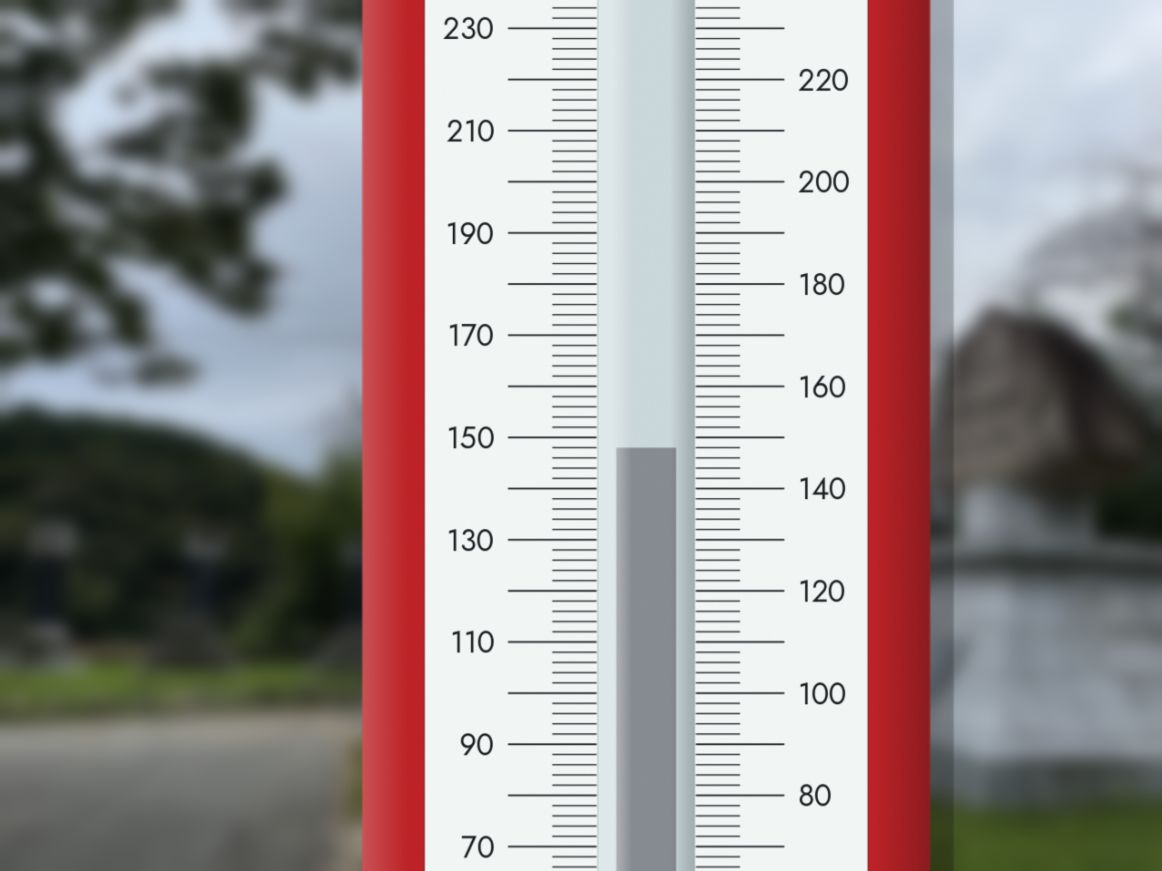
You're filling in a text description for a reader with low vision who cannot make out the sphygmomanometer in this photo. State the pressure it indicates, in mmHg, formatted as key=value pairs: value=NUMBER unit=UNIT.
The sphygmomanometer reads value=148 unit=mmHg
